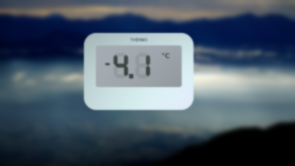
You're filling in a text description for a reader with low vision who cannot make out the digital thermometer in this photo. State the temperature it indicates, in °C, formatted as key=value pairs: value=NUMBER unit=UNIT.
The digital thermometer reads value=-4.1 unit=°C
